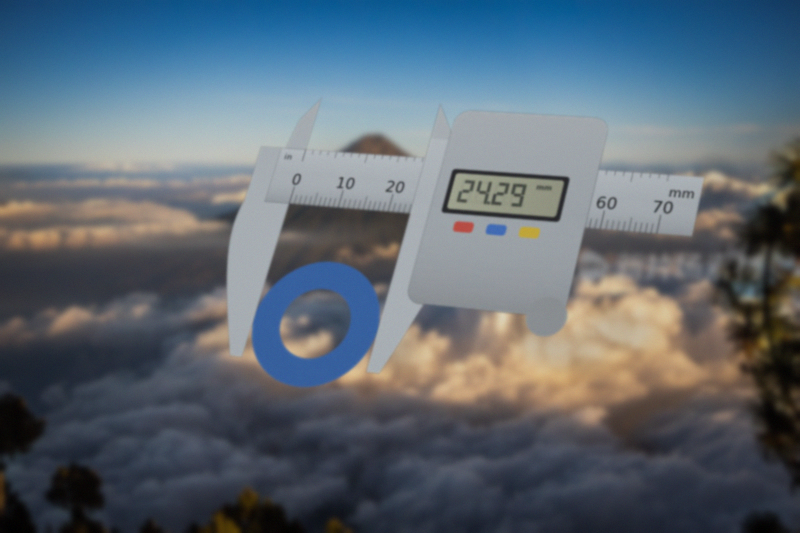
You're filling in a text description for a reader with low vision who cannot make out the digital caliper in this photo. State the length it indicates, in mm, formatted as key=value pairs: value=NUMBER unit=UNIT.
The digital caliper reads value=24.29 unit=mm
